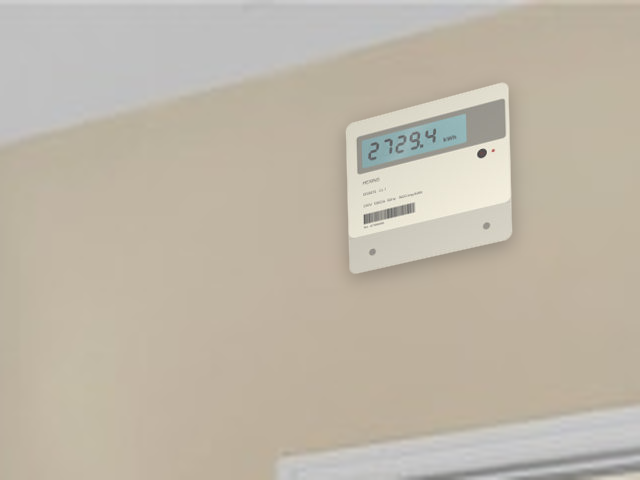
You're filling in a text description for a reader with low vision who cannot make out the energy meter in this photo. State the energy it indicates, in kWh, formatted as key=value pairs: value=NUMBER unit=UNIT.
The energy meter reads value=2729.4 unit=kWh
